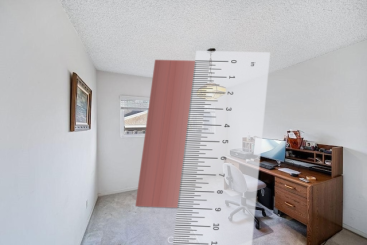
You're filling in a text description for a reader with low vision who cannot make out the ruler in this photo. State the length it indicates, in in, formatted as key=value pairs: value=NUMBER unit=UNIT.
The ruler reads value=9 unit=in
